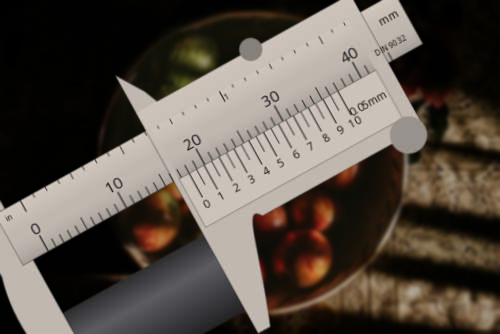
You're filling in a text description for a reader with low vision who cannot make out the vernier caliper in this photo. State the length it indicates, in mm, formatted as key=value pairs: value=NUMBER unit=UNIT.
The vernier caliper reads value=18.0 unit=mm
